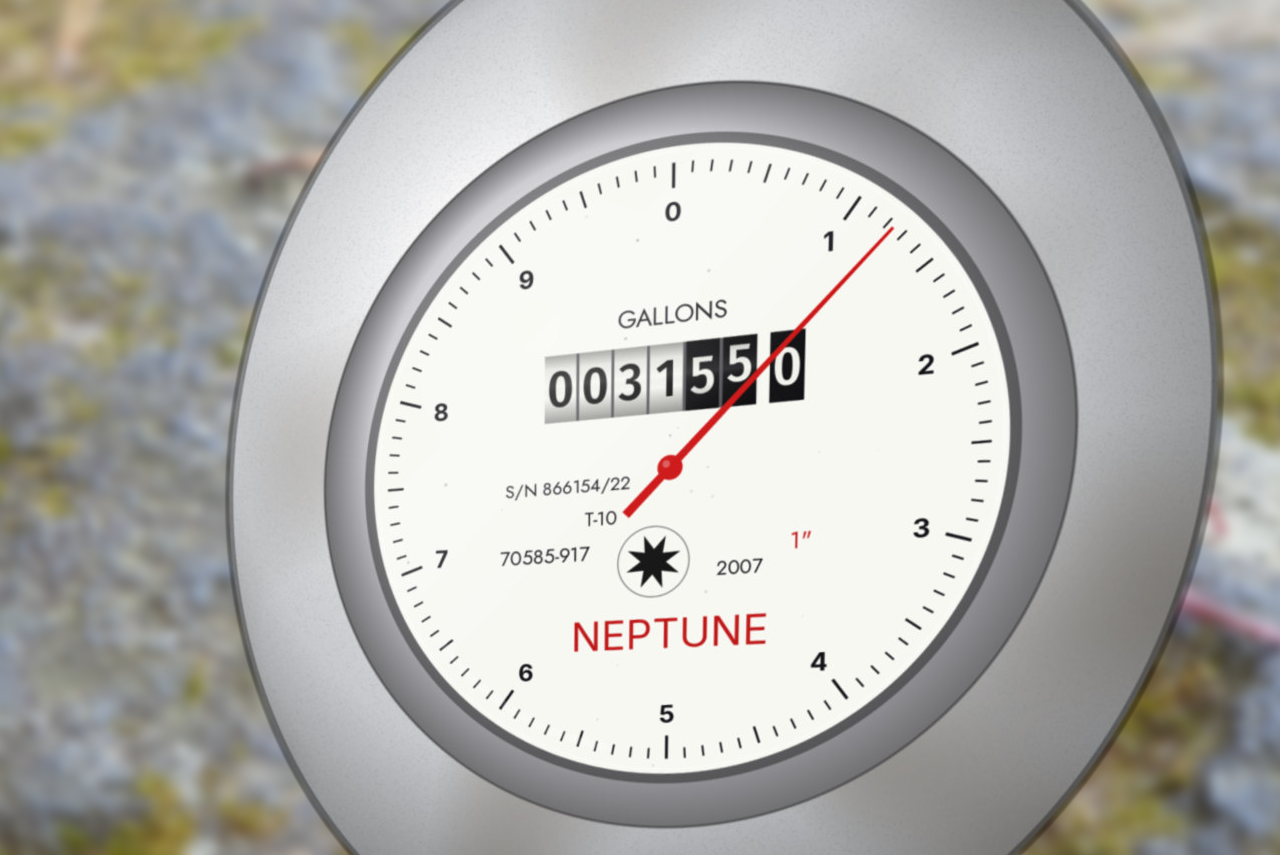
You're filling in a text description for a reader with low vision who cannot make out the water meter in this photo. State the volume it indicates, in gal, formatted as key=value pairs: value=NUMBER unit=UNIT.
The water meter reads value=31551.2 unit=gal
